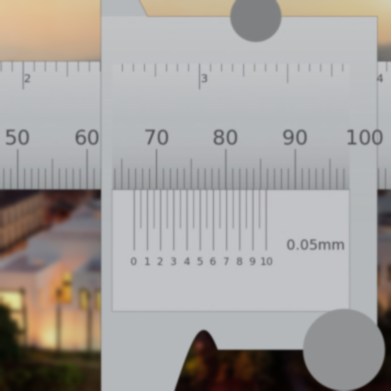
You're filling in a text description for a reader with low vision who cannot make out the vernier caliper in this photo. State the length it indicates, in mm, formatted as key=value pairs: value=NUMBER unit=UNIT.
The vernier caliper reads value=66.8 unit=mm
